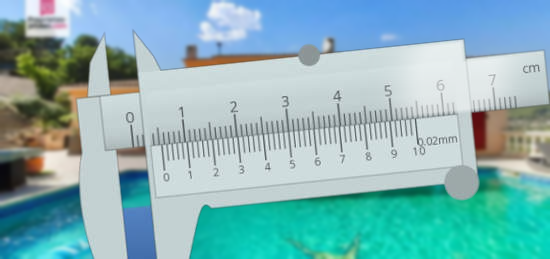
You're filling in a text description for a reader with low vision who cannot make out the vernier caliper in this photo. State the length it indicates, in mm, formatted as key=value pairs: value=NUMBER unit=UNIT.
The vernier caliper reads value=5.5 unit=mm
